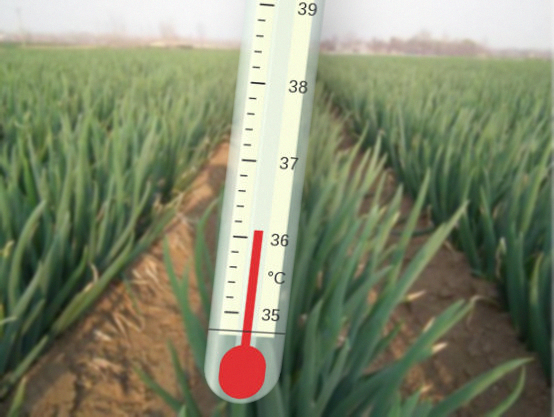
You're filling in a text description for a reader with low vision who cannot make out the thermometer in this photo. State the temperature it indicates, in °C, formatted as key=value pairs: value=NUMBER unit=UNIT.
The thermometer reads value=36.1 unit=°C
